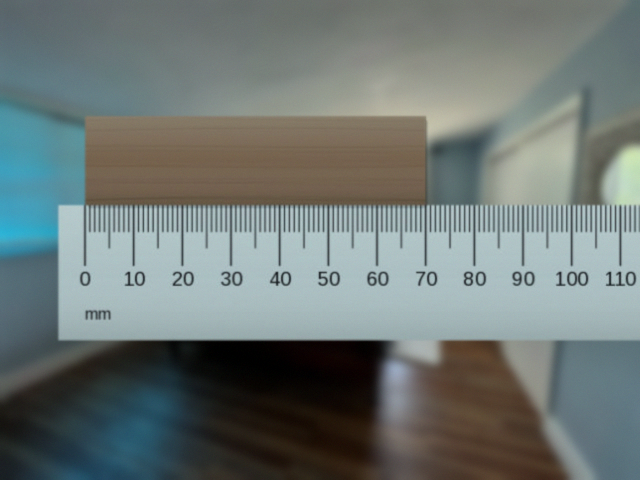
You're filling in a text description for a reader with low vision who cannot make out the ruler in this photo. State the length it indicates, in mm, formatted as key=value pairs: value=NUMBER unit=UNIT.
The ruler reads value=70 unit=mm
